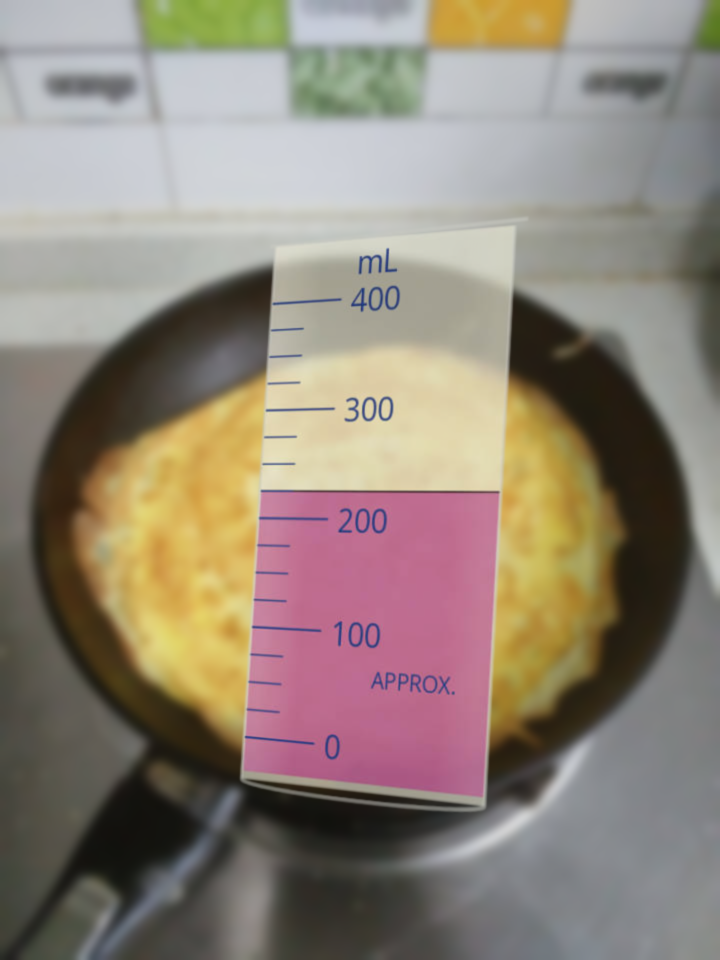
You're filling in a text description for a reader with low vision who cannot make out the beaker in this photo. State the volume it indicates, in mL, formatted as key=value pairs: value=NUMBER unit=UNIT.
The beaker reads value=225 unit=mL
